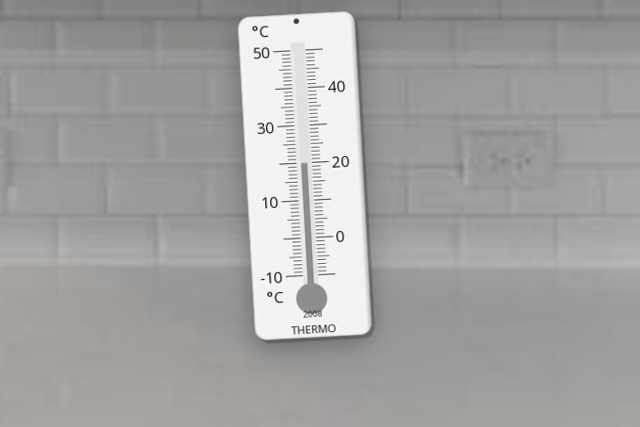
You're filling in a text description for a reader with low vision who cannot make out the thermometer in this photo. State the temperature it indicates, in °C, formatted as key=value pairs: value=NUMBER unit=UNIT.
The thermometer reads value=20 unit=°C
